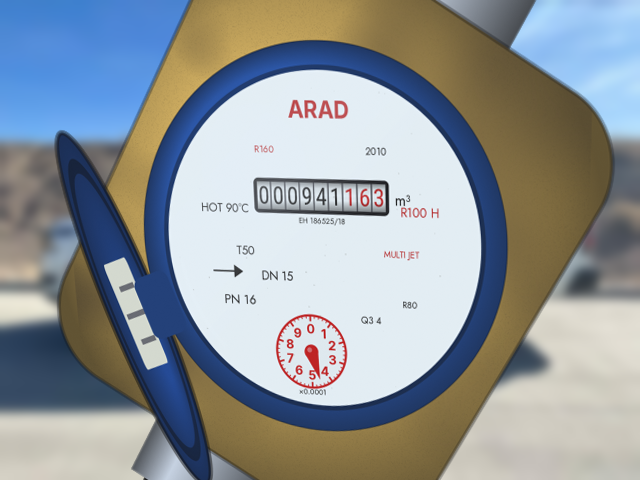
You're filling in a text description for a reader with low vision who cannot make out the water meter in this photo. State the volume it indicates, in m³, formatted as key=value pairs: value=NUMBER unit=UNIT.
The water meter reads value=941.1634 unit=m³
